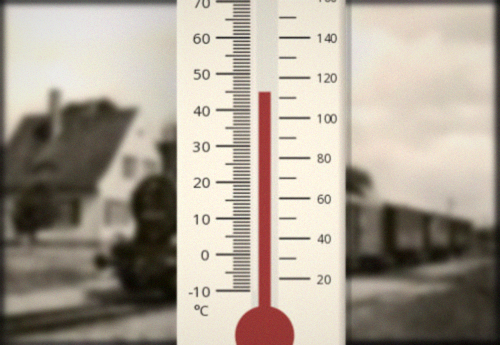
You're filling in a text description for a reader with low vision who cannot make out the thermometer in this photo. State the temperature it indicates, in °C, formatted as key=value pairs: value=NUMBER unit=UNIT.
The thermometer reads value=45 unit=°C
